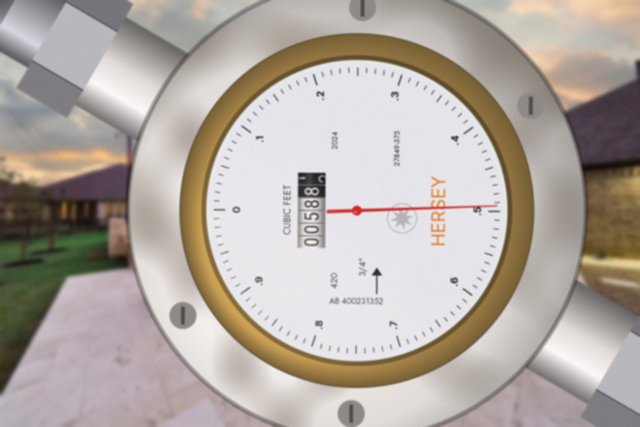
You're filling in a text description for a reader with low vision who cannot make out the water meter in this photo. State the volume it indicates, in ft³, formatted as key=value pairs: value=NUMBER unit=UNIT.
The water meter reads value=5881.49 unit=ft³
